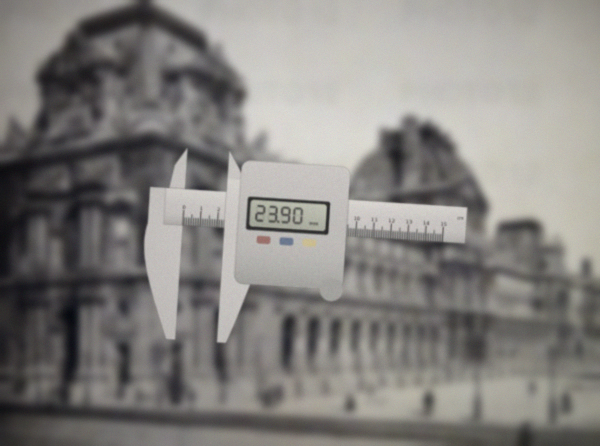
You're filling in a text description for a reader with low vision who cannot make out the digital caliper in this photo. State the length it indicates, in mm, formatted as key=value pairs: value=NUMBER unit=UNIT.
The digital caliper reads value=23.90 unit=mm
